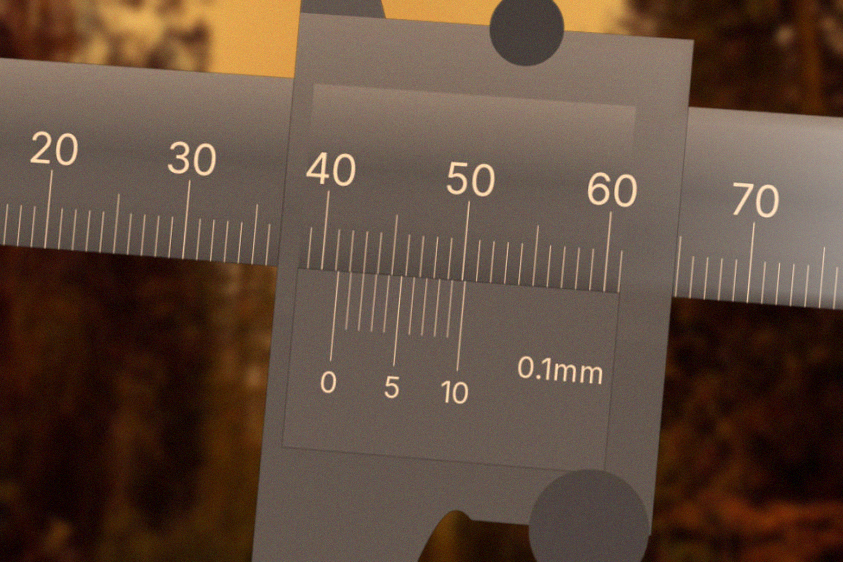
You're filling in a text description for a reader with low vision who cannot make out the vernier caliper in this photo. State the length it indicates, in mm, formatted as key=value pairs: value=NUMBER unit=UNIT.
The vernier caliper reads value=41.2 unit=mm
